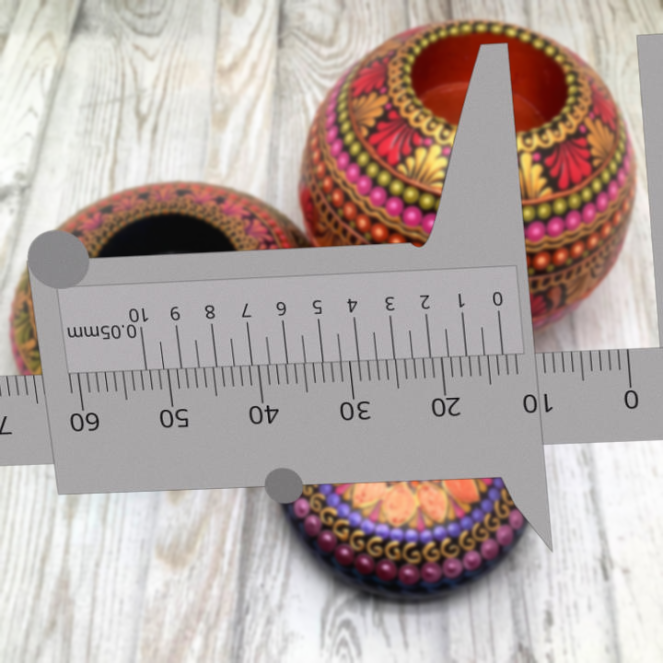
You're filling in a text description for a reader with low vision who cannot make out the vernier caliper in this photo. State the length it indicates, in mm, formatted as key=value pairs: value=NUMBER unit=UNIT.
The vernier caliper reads value=13.4 unit=mm
